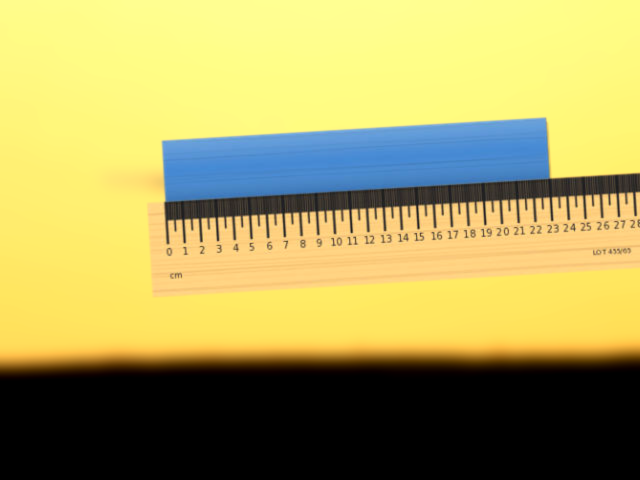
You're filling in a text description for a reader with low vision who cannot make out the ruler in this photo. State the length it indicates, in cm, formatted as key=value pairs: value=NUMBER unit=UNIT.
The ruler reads value=23 unit=cm
